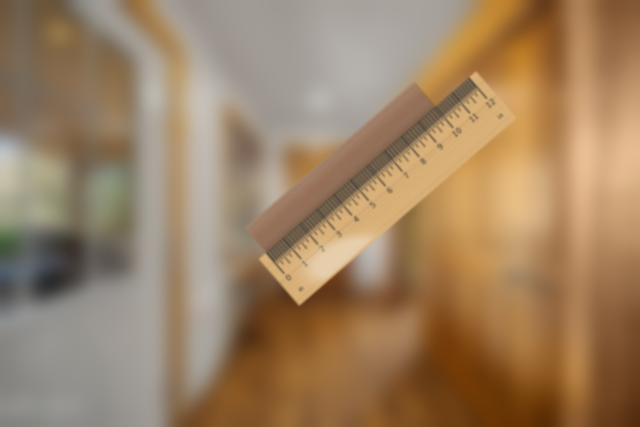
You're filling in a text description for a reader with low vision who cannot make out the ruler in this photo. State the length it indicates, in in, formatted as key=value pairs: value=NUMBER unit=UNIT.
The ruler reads value=10 unit=in
